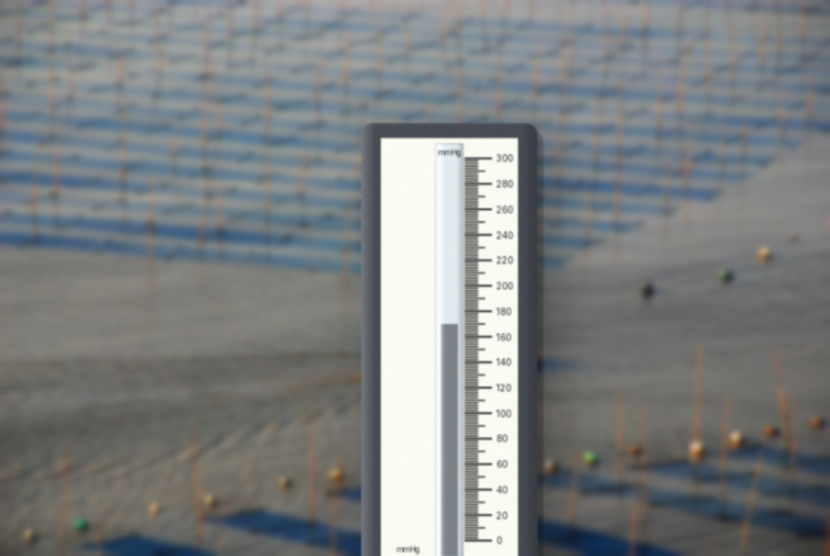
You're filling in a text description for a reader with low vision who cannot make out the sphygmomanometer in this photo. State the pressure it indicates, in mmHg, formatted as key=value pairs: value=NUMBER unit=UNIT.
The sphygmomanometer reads value=170 unit=mmHg
